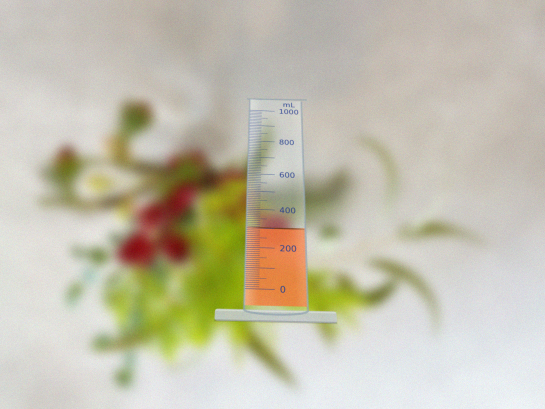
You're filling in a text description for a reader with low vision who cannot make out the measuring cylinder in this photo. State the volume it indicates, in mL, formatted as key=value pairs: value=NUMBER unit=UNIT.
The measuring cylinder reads value=300 unit=mL
